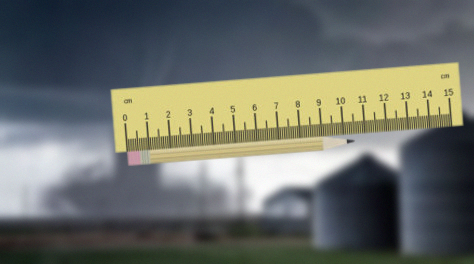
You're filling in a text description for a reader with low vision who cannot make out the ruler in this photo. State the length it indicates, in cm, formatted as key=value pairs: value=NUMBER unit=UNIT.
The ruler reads value=10.5 unit=cm
